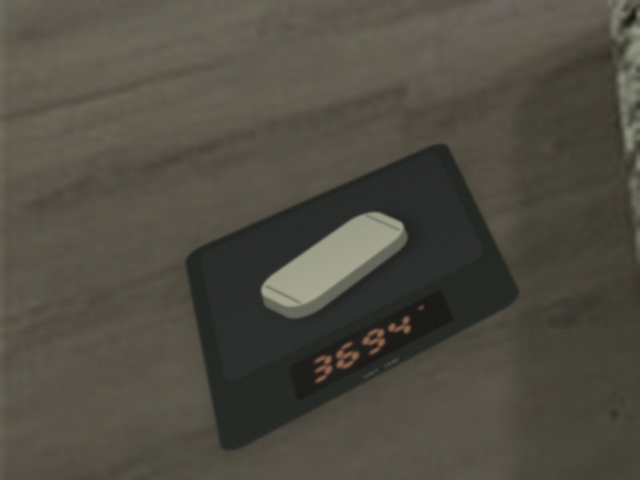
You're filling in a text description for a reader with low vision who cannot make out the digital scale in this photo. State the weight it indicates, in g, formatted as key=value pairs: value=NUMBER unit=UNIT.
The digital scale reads value=3694 unit=g
